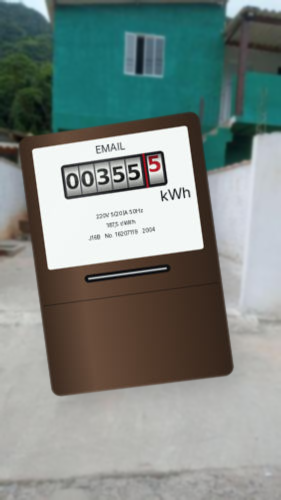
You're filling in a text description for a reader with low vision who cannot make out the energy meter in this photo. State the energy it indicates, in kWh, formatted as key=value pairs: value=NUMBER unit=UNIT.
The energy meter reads value=355.5 unit=kWh
